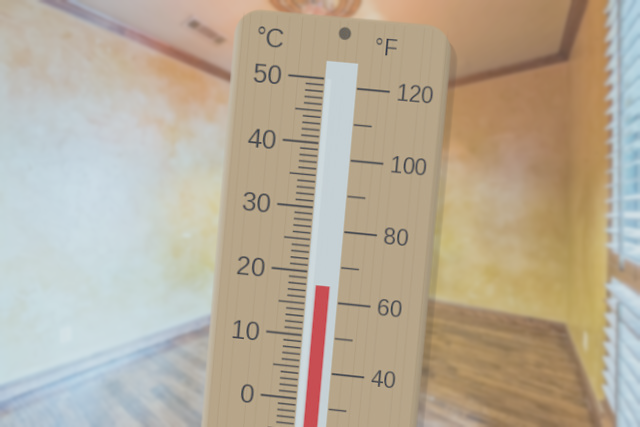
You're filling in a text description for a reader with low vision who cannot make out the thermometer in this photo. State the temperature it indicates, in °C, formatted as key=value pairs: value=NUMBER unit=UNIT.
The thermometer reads value=18 unit=°C
